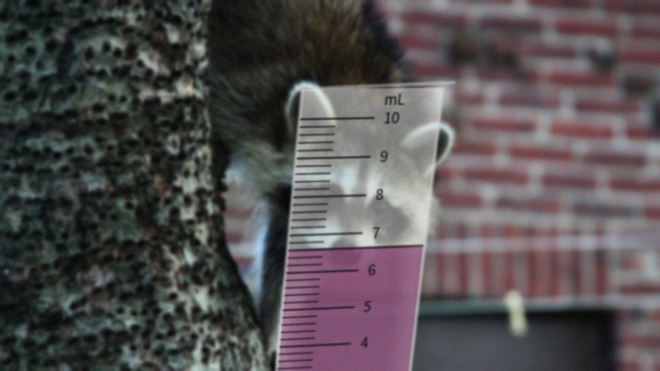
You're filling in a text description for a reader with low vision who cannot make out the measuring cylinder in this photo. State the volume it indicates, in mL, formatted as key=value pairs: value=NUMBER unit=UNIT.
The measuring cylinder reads value=6.6 unit=mL
